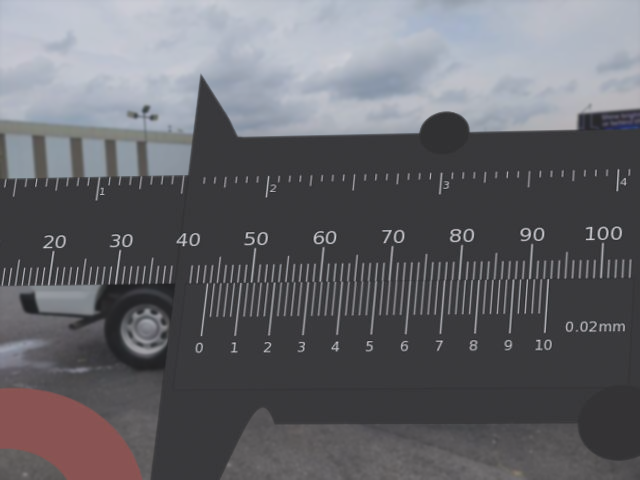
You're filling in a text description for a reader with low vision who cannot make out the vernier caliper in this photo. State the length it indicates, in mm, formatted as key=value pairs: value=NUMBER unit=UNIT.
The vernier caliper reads value=43.6 unit=mm
